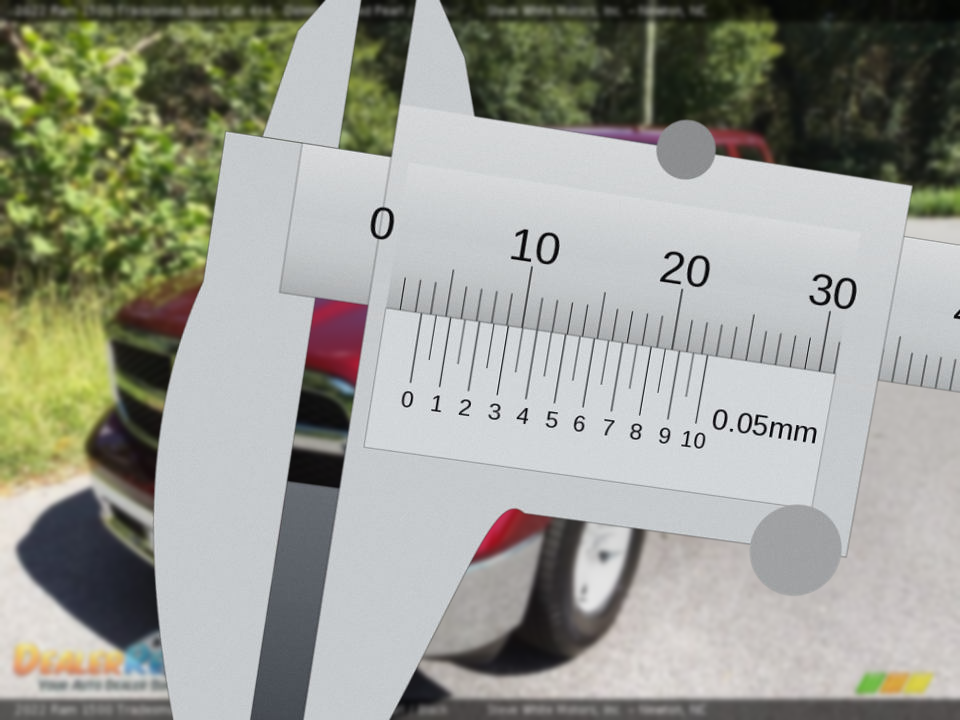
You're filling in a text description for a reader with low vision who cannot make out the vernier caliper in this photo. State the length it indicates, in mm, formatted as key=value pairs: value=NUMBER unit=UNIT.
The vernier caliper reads value=3.4 unit=mm
